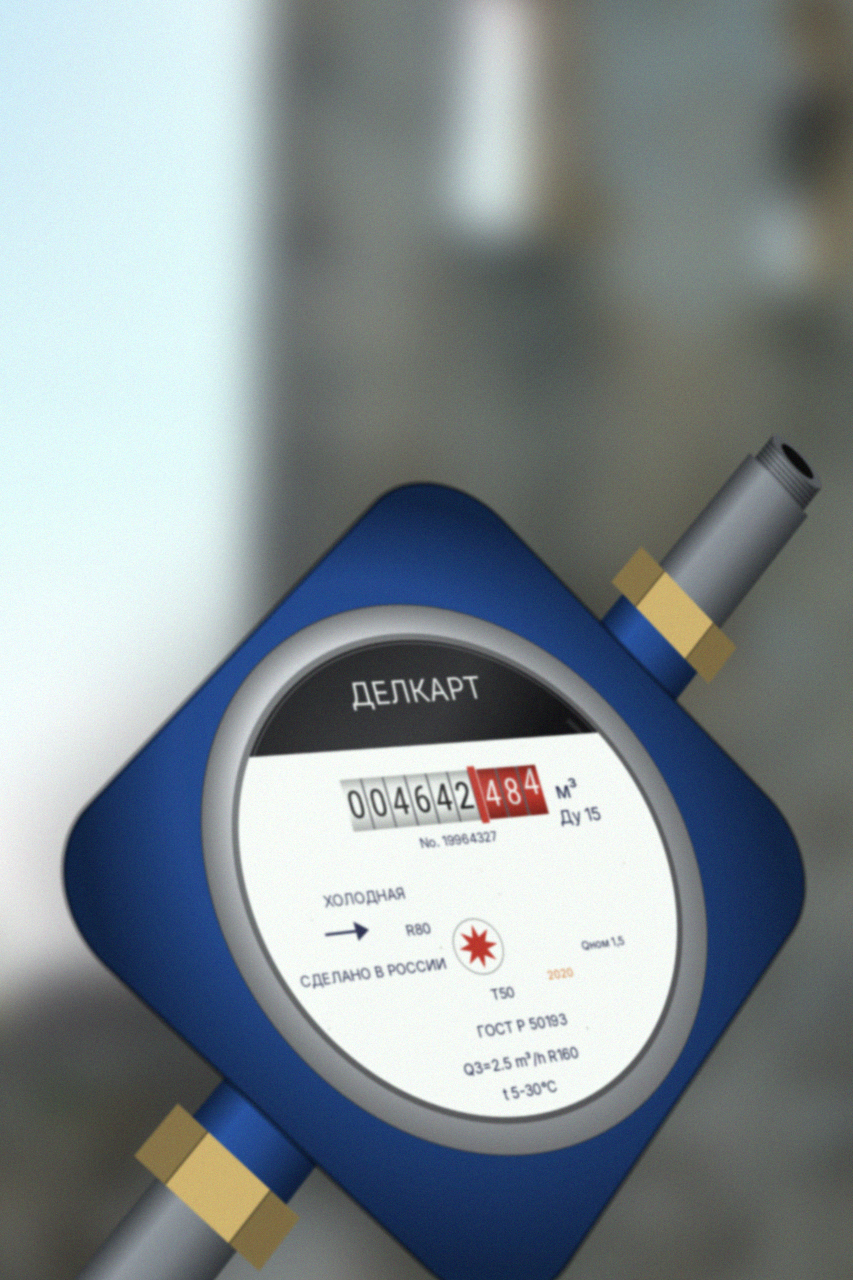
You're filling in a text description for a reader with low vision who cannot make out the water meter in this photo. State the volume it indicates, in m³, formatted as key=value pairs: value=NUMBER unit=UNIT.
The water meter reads value=4642.484 unit=m³
